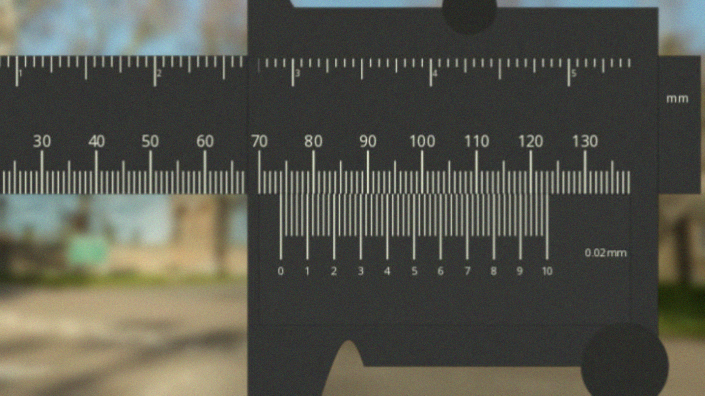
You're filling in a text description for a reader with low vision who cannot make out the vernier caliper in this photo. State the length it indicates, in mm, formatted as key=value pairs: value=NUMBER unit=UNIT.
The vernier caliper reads value=74.0 unit=mm
